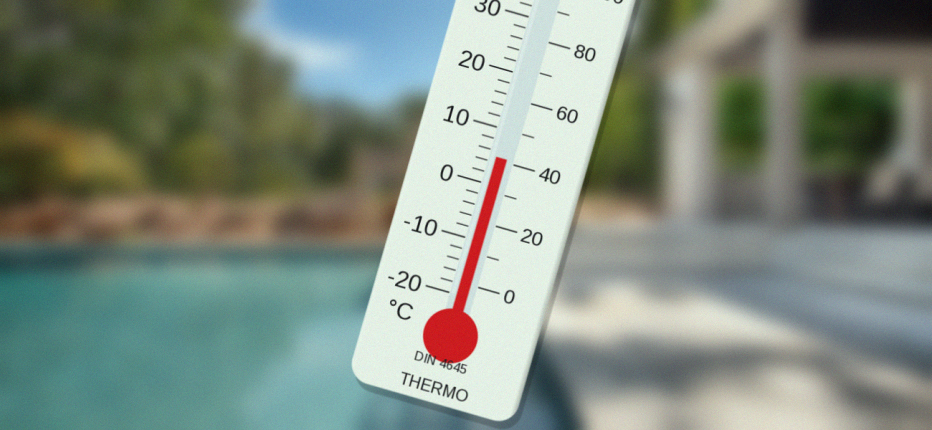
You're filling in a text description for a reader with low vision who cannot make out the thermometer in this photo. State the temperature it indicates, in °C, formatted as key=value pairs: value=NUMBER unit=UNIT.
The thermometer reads value=5 unit=°C
